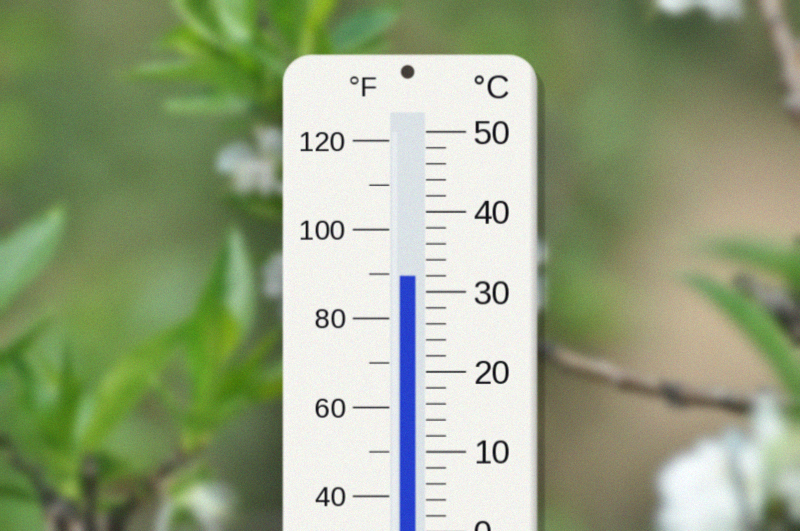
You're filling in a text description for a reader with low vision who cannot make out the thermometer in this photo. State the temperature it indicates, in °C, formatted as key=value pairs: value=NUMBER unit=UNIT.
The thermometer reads value=32 unit=°C
